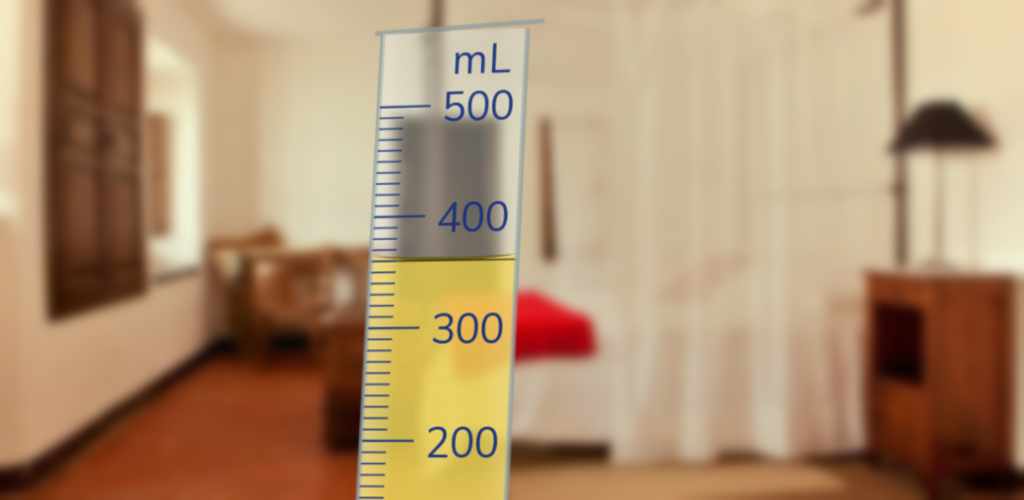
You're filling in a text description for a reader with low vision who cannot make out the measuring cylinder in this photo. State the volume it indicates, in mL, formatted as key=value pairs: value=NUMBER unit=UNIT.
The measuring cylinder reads value=360 unit=mL
